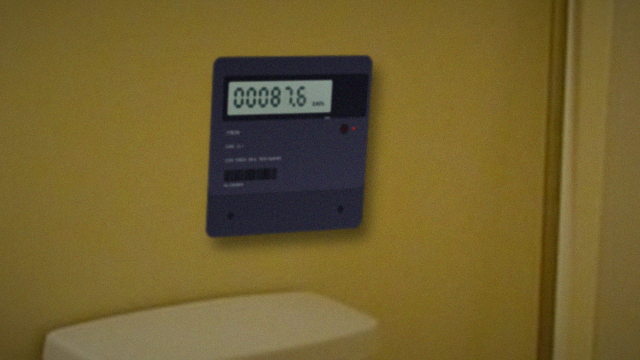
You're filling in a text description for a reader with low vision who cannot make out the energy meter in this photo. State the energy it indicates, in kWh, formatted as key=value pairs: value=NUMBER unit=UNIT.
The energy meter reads value=87.6 unit=kWh
